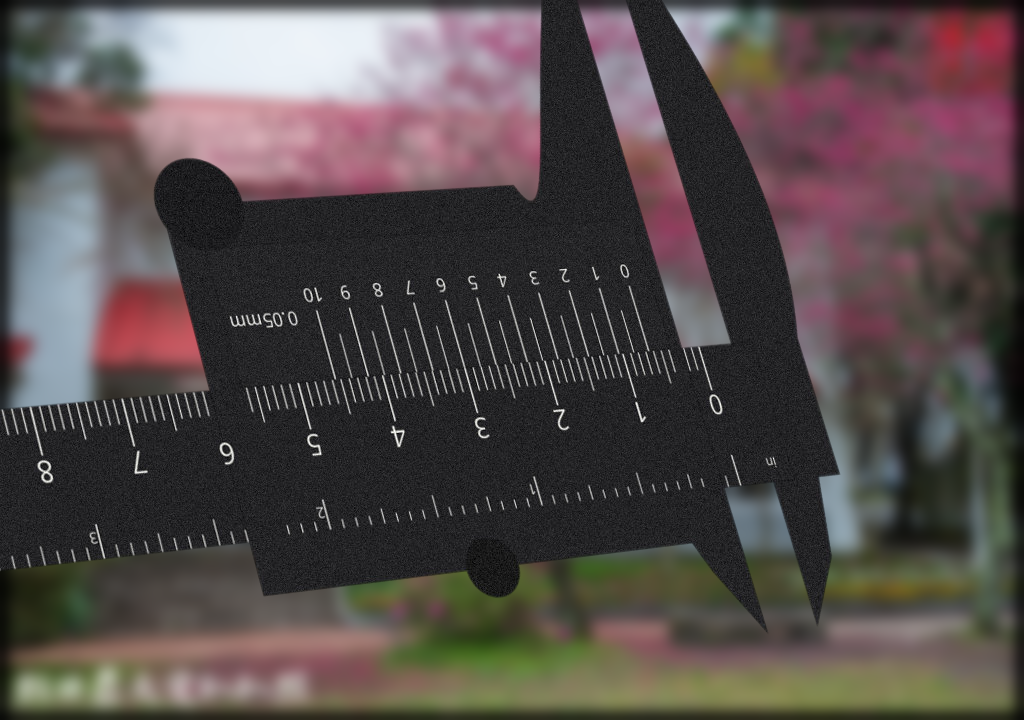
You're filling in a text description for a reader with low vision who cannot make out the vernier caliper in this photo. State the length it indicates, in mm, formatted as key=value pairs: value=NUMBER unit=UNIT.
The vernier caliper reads value=6.6 unit=mm
